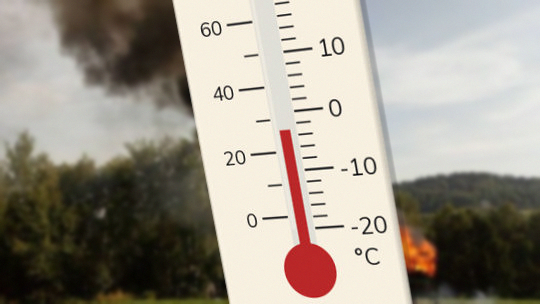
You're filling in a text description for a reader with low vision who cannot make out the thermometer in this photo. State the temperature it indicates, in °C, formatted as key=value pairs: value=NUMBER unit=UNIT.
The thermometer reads value=-3 unit=°C
